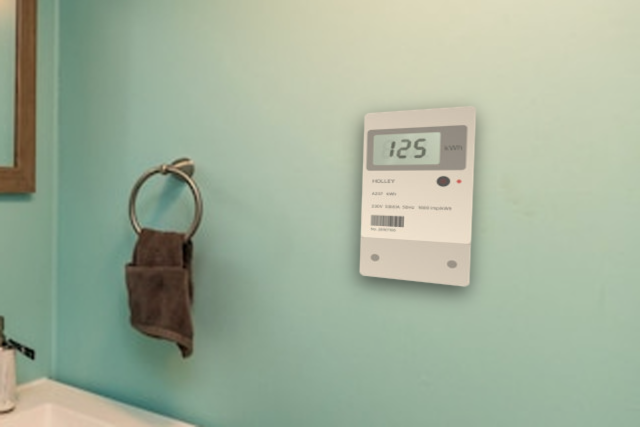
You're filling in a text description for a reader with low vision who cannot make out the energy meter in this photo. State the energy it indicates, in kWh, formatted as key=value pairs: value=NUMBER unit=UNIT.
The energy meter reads value=125 unit=kWh
